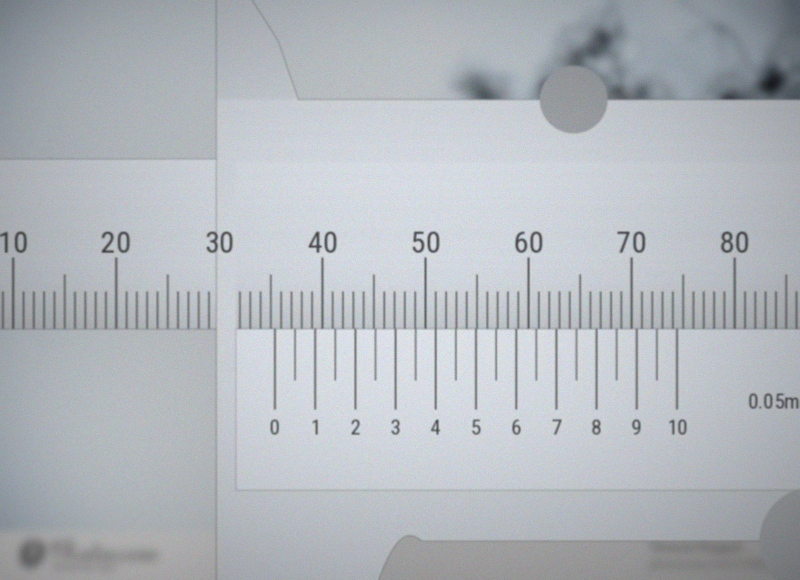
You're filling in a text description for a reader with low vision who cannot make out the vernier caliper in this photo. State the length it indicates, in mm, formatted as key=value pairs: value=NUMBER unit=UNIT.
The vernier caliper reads value=35.4 unit=mm
